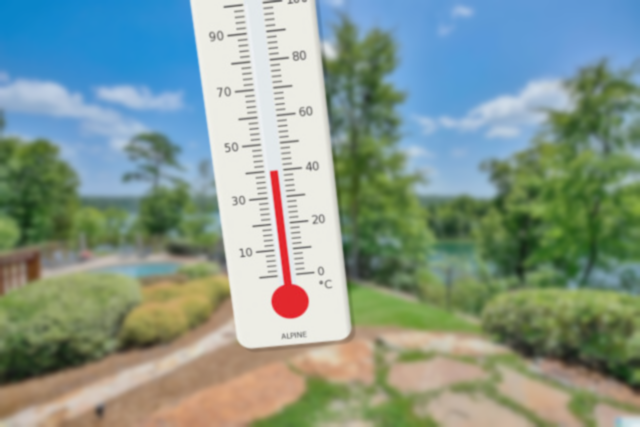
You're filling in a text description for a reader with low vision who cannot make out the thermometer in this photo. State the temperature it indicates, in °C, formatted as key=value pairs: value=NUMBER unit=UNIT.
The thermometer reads value=40 unit=°C
